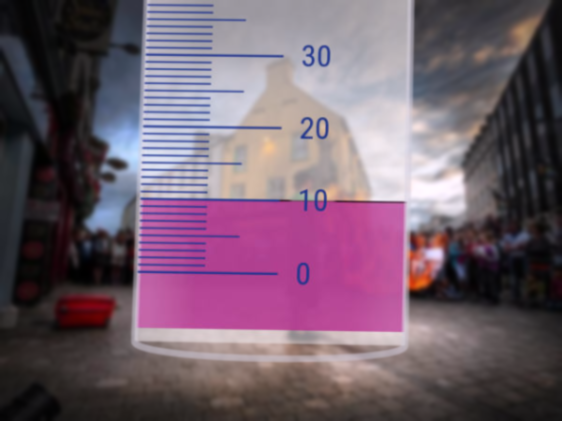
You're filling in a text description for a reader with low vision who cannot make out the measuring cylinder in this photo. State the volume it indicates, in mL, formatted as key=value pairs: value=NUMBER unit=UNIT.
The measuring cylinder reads value=10 unit=mL
